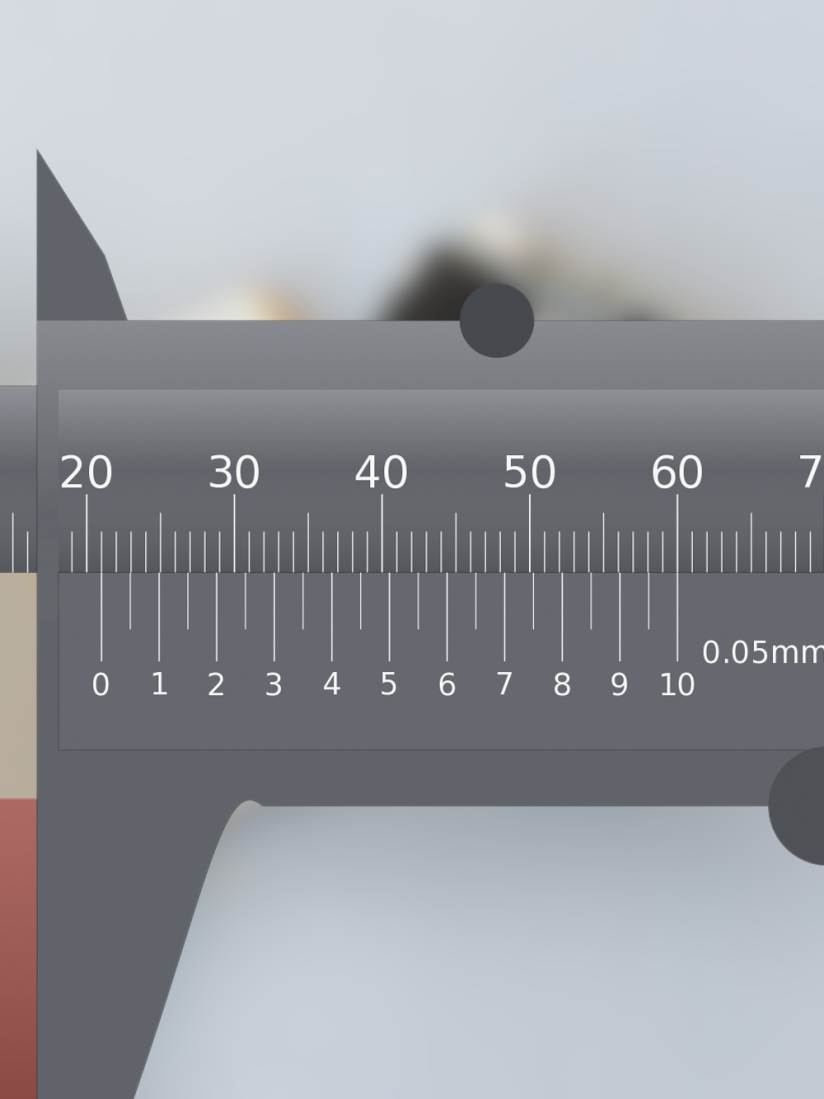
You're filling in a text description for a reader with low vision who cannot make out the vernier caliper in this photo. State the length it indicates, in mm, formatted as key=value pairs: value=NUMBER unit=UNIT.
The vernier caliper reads value=21.0 unit=mm
